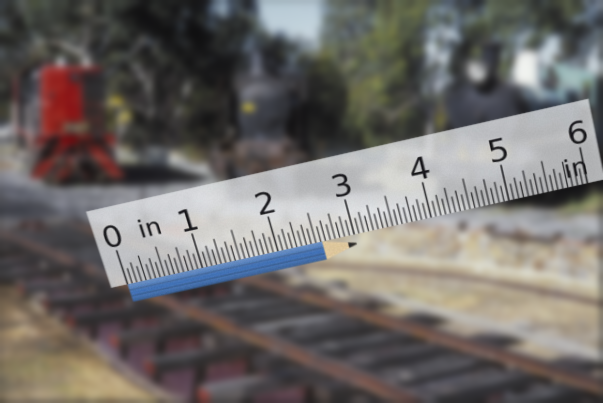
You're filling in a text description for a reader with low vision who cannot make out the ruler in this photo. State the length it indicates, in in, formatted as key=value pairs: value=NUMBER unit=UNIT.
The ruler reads value=3 unit=in
